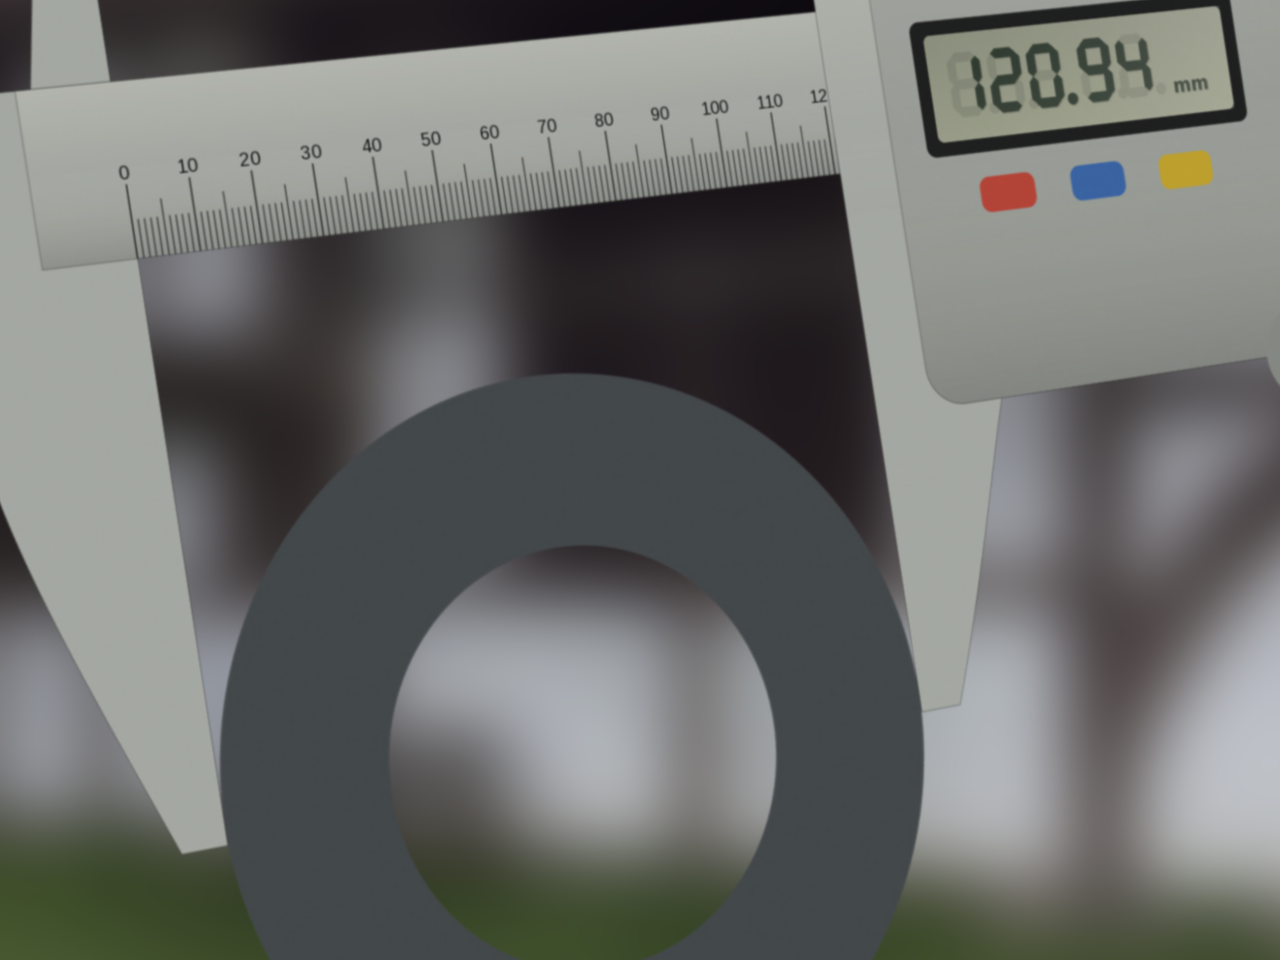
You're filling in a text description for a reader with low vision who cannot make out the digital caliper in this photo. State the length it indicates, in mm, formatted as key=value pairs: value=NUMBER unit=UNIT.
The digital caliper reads value=120.94 unit=mm
